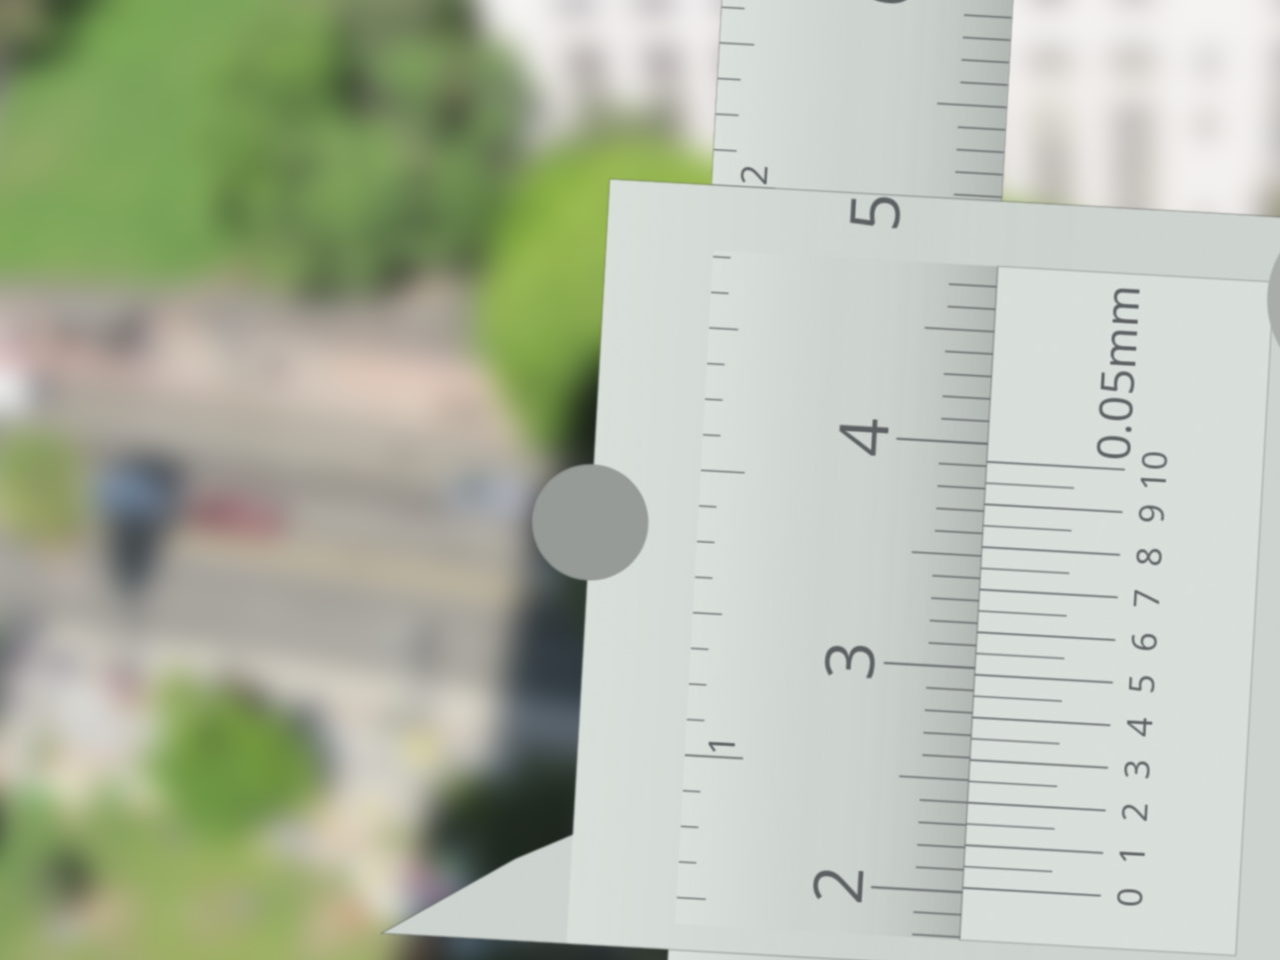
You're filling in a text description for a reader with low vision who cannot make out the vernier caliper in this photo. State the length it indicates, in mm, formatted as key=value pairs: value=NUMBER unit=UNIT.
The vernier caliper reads value=20.2 unit=mm
